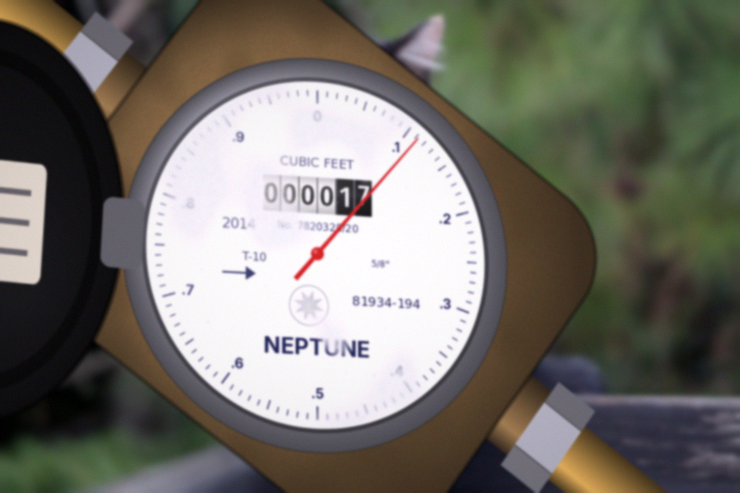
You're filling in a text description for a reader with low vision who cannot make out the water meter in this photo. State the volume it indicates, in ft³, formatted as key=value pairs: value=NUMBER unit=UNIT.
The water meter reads value=17.11 unit=ft³
